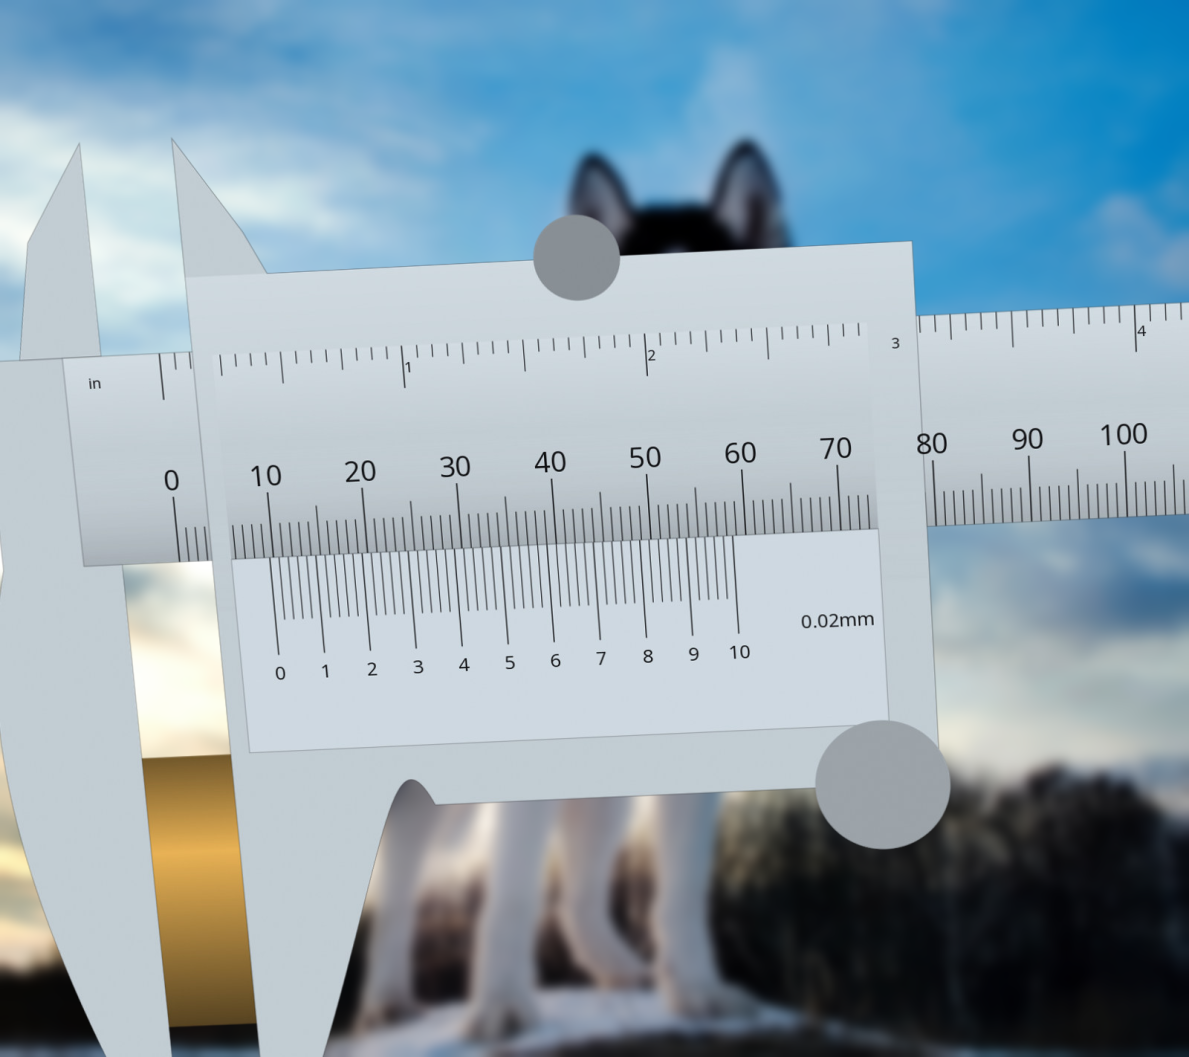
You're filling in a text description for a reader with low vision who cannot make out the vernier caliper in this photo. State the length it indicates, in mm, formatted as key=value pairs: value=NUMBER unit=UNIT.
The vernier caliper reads value=9.6 unit=mm
